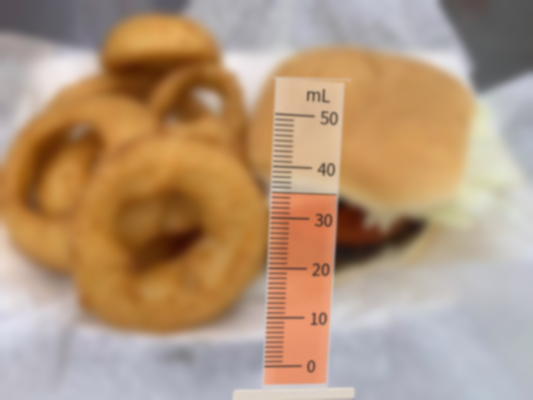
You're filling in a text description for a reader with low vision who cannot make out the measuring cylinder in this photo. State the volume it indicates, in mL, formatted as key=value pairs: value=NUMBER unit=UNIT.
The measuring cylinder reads value=35 unit=mL
